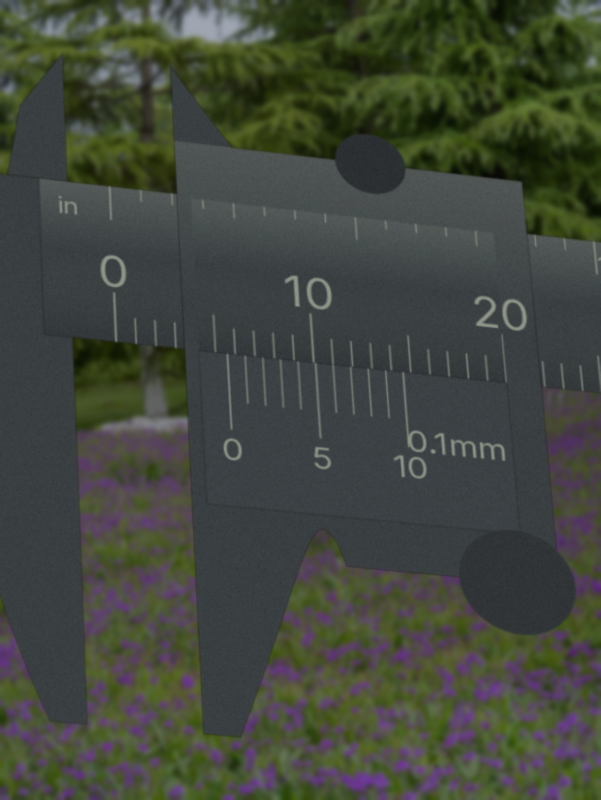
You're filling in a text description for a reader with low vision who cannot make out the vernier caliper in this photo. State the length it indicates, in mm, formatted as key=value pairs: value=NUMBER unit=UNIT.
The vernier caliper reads value=5.6 unit=mm
